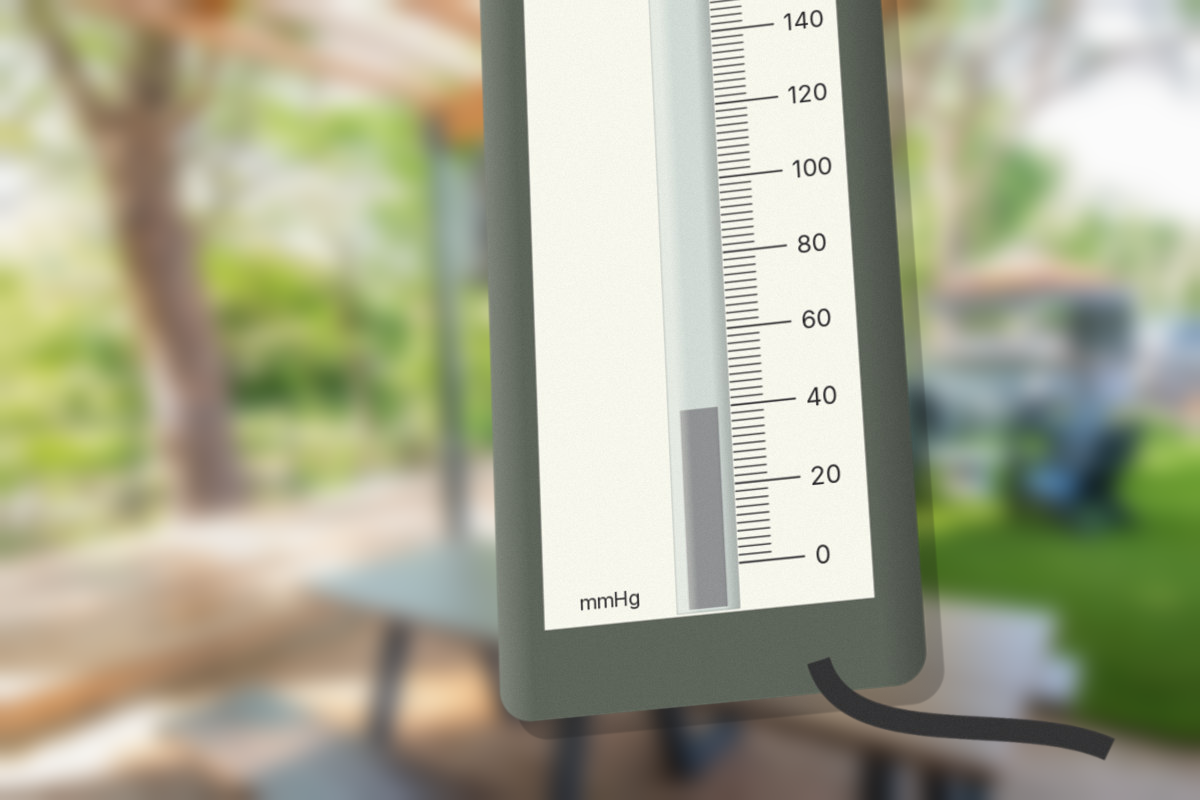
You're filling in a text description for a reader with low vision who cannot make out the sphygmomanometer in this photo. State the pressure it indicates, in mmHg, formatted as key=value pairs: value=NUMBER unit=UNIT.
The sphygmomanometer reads value=40 unit=mmHg
